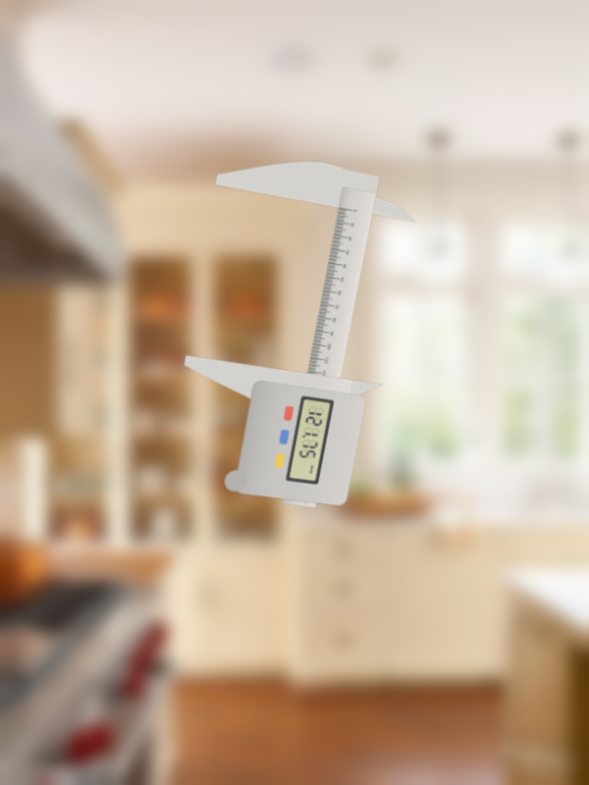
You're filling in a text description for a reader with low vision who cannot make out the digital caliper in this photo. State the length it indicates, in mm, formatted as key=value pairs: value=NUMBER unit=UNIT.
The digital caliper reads value=121.75 unit=mm
